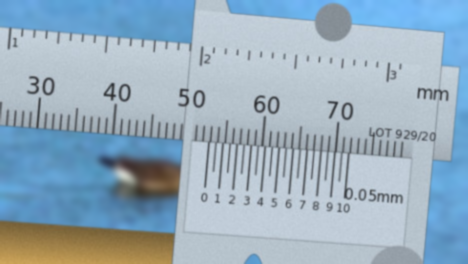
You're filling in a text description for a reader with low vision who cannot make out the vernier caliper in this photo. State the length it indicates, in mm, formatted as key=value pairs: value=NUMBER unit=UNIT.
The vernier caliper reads value=52.8 unit=mm
